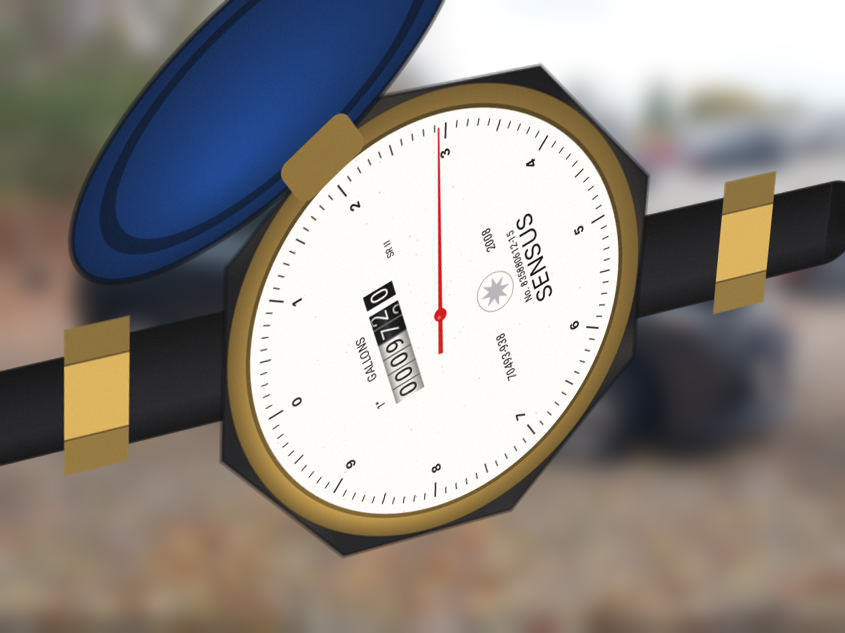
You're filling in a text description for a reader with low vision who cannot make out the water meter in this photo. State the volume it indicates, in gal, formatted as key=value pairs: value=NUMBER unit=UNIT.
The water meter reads value=9722.9 unit=gal
